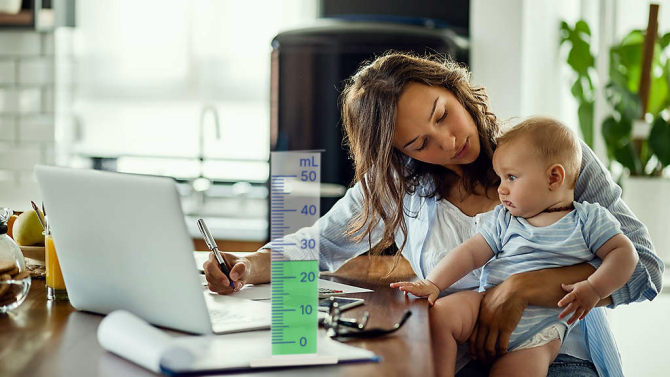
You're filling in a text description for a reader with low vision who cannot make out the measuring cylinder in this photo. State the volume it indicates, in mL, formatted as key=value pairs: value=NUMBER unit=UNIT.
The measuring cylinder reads value=25 unit=mL
